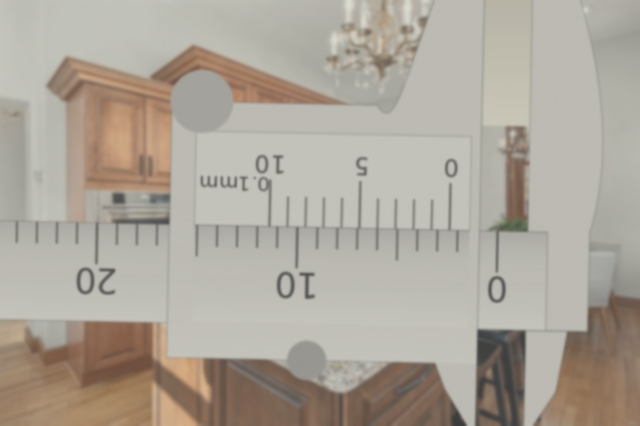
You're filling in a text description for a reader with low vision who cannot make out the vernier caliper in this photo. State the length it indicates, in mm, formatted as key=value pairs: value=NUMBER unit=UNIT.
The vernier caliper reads value=2.4 unit=mm
